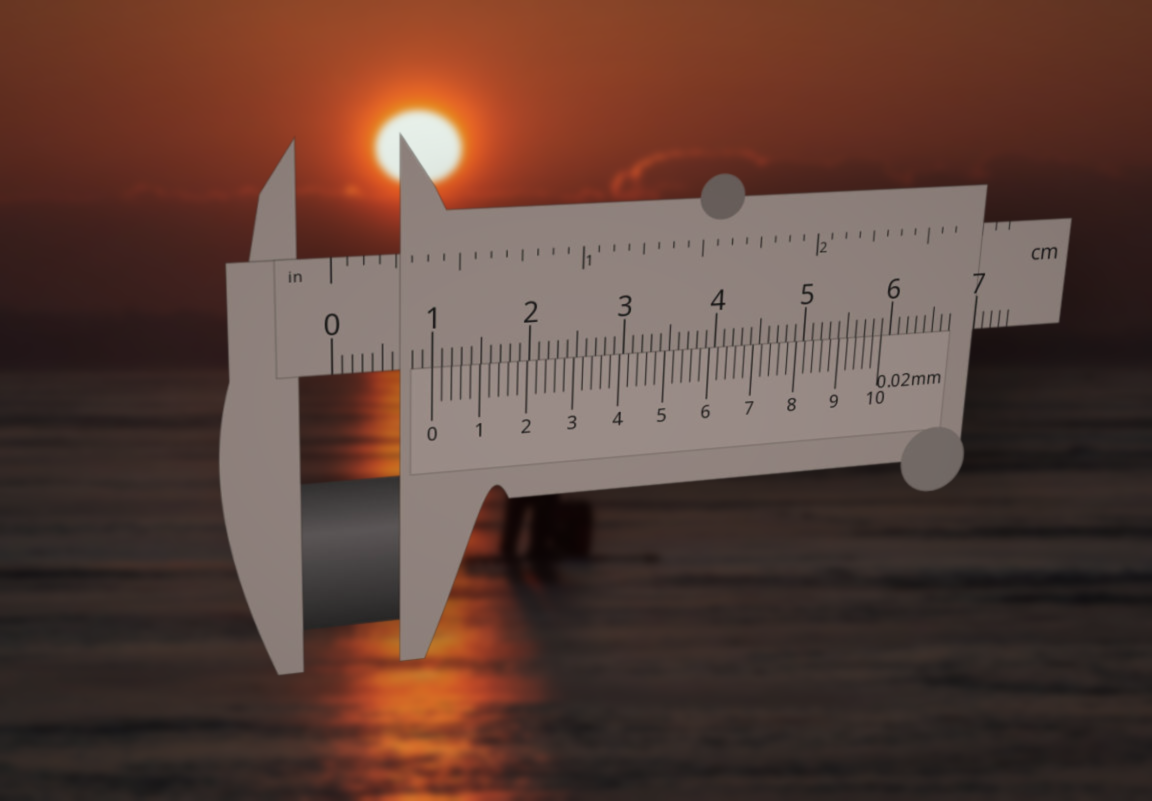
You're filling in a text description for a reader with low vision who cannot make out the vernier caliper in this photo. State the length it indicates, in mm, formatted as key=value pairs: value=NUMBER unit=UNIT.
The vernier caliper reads value=10.0 unit=mm
